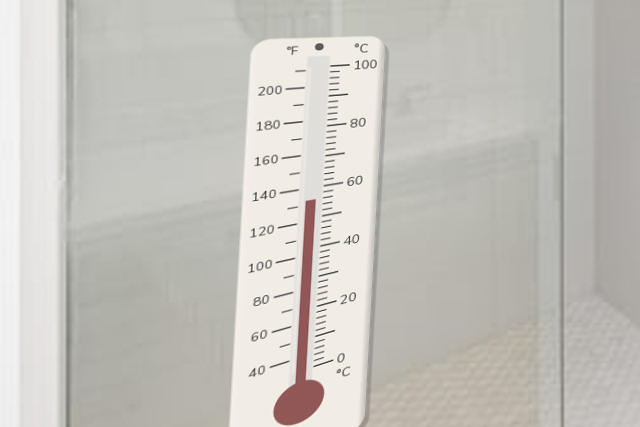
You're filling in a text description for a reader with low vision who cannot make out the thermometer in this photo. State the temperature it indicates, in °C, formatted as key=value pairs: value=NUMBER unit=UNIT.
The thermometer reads value=56 unit=°C
